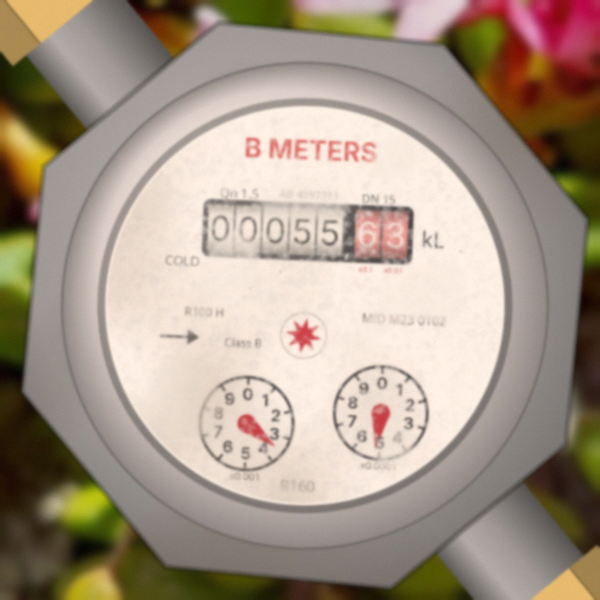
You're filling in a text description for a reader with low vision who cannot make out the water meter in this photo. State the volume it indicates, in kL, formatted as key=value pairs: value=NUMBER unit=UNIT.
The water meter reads value=55.6335 unit=kL
